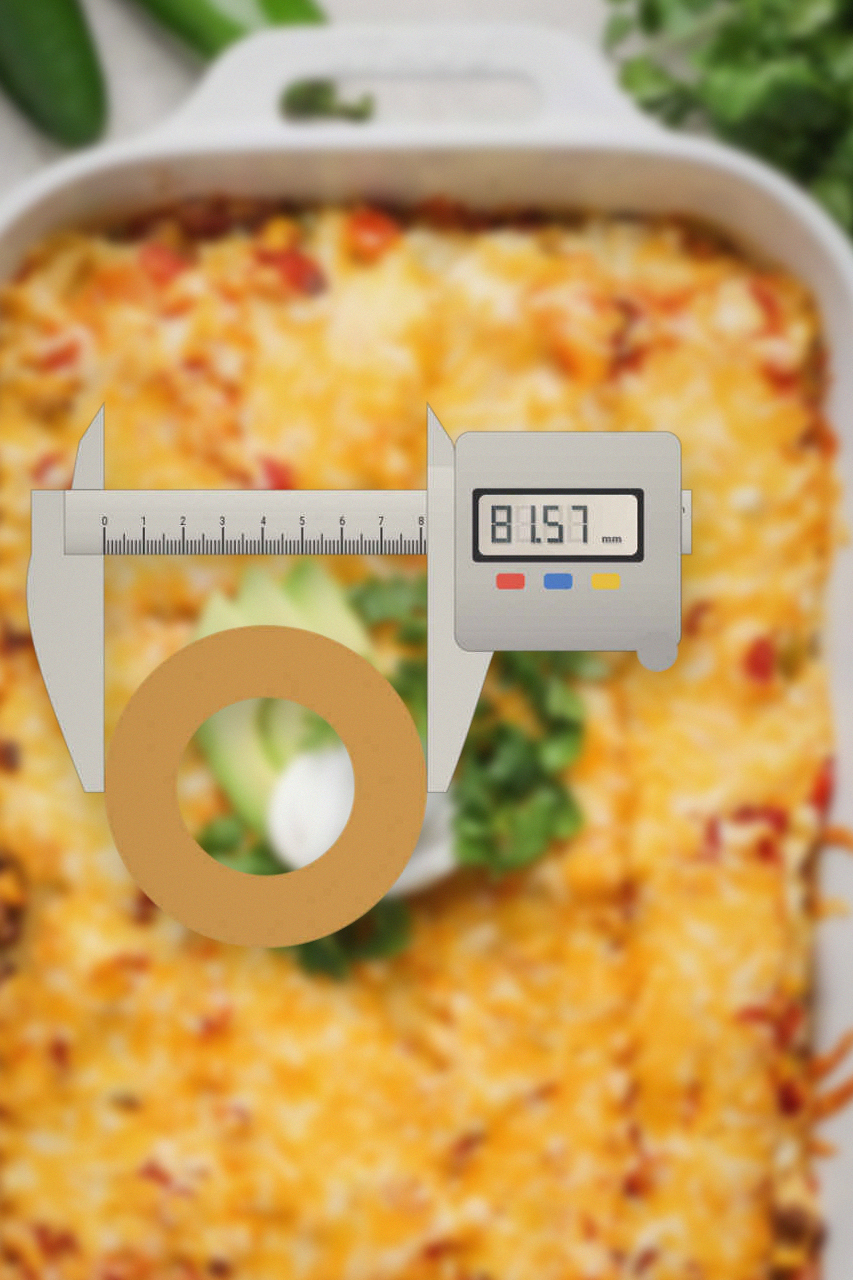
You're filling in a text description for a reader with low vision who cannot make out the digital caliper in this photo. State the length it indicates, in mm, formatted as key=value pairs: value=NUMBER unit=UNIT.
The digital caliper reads value=81.57 unit=mm
